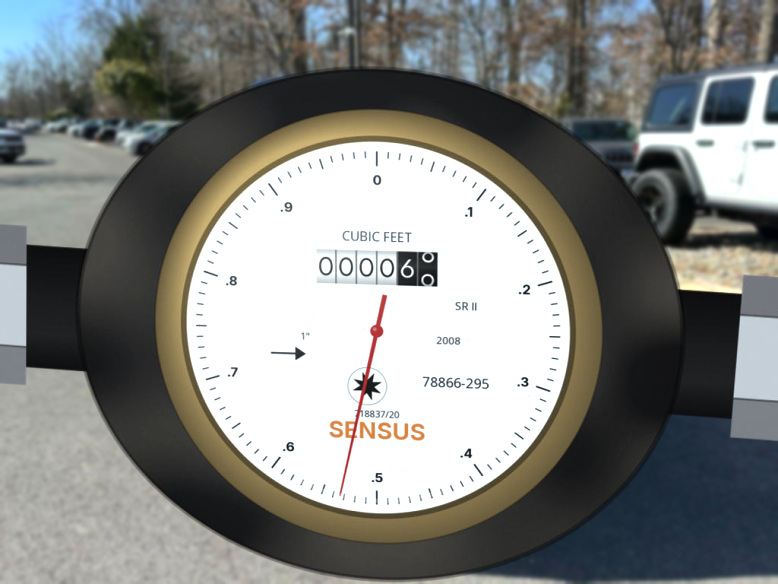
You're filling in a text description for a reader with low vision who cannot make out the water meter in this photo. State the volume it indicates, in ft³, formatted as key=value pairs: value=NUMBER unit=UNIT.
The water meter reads value=68.53 unit=ft³
